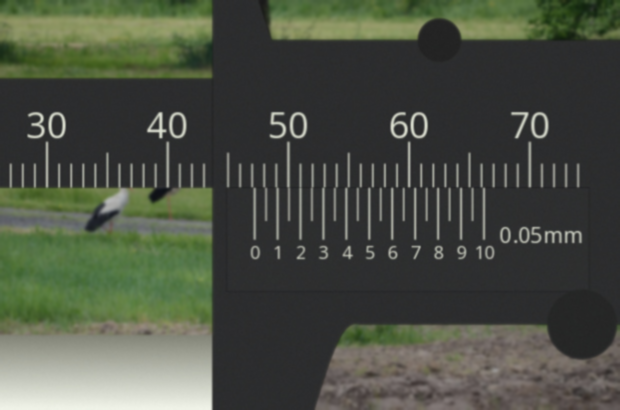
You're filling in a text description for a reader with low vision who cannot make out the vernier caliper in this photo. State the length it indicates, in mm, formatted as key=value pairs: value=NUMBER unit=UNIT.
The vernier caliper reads value=47.2 unit=mm
